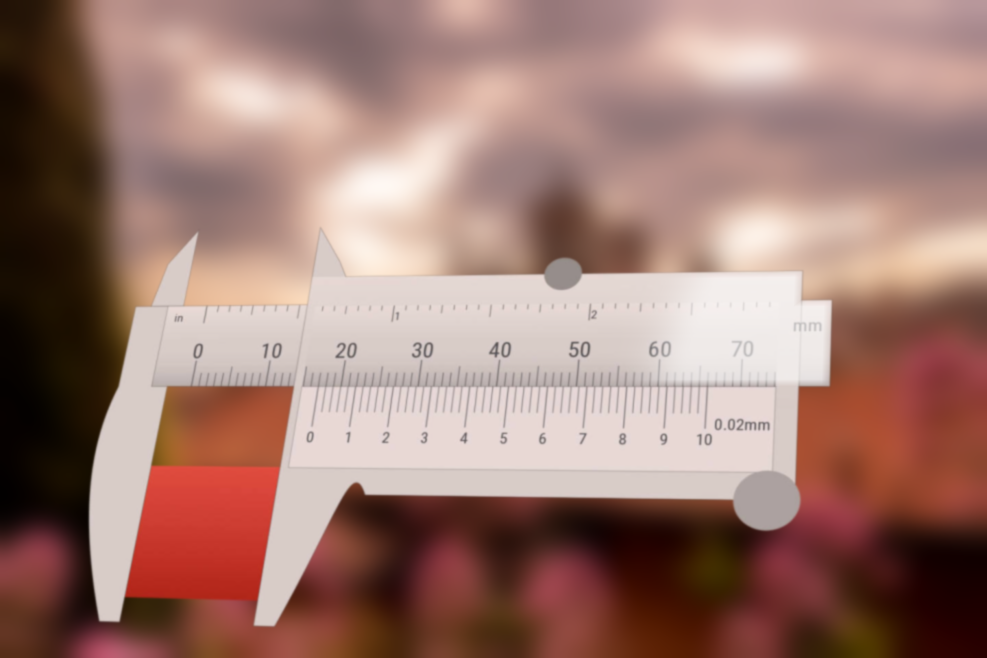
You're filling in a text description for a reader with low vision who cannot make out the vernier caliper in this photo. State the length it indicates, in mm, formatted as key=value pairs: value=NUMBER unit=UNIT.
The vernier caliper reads value=17.0 unit=mm
